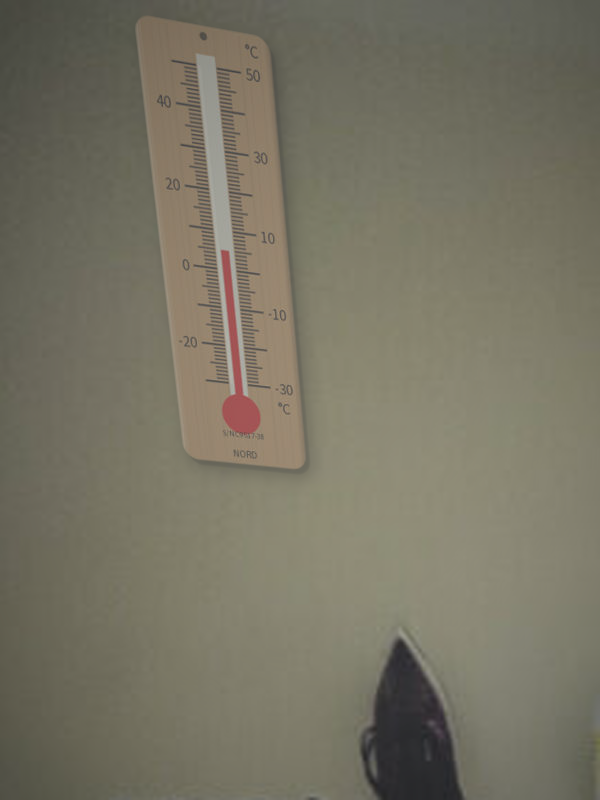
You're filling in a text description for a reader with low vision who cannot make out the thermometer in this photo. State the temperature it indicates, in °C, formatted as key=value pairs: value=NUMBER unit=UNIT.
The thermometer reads value=5 unit=°C
